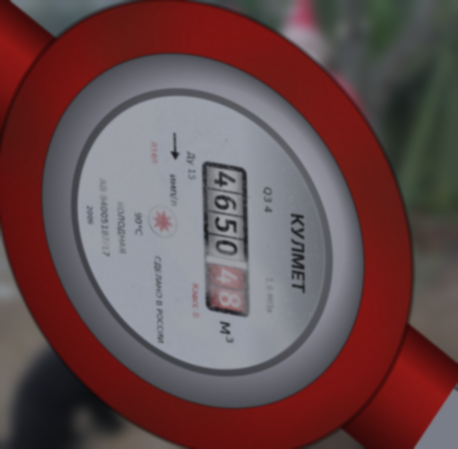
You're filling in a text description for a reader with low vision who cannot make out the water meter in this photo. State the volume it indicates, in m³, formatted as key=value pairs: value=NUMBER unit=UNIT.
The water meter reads value=4650.48 unit=m³
